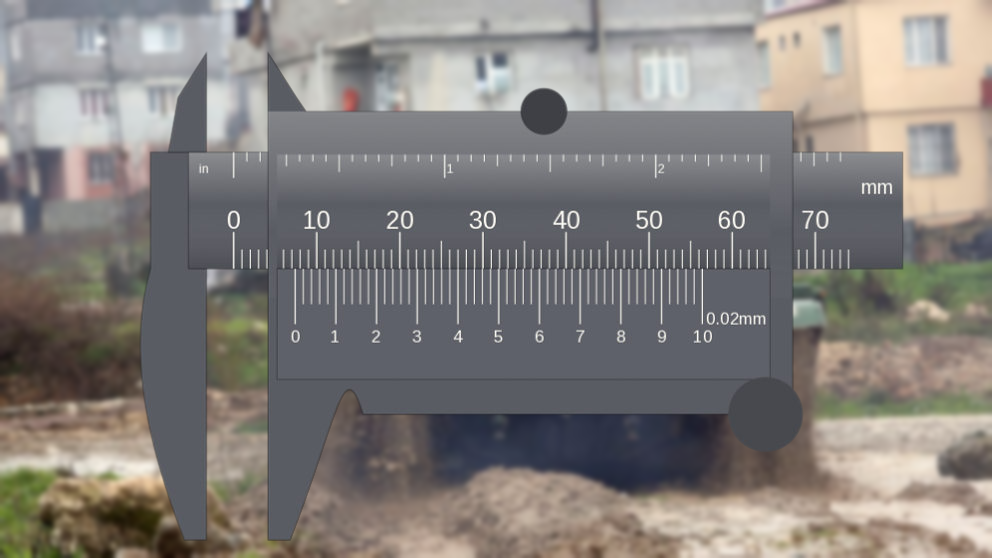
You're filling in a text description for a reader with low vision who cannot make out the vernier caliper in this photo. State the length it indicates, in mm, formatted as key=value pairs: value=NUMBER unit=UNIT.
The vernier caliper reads value=7.4 unit=mm
